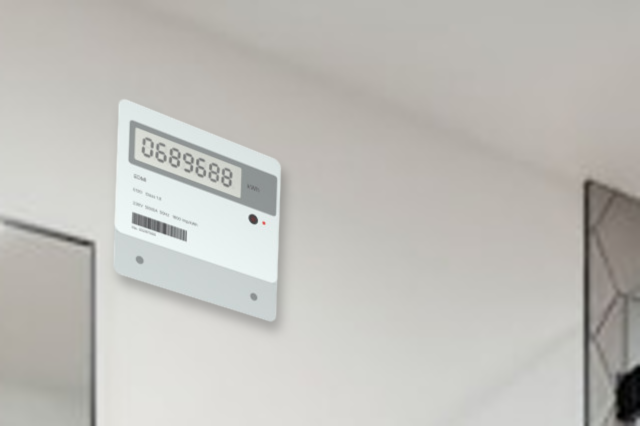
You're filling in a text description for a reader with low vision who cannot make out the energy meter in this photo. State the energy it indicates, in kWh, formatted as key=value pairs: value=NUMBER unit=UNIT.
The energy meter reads value=689688 unit=kWh
